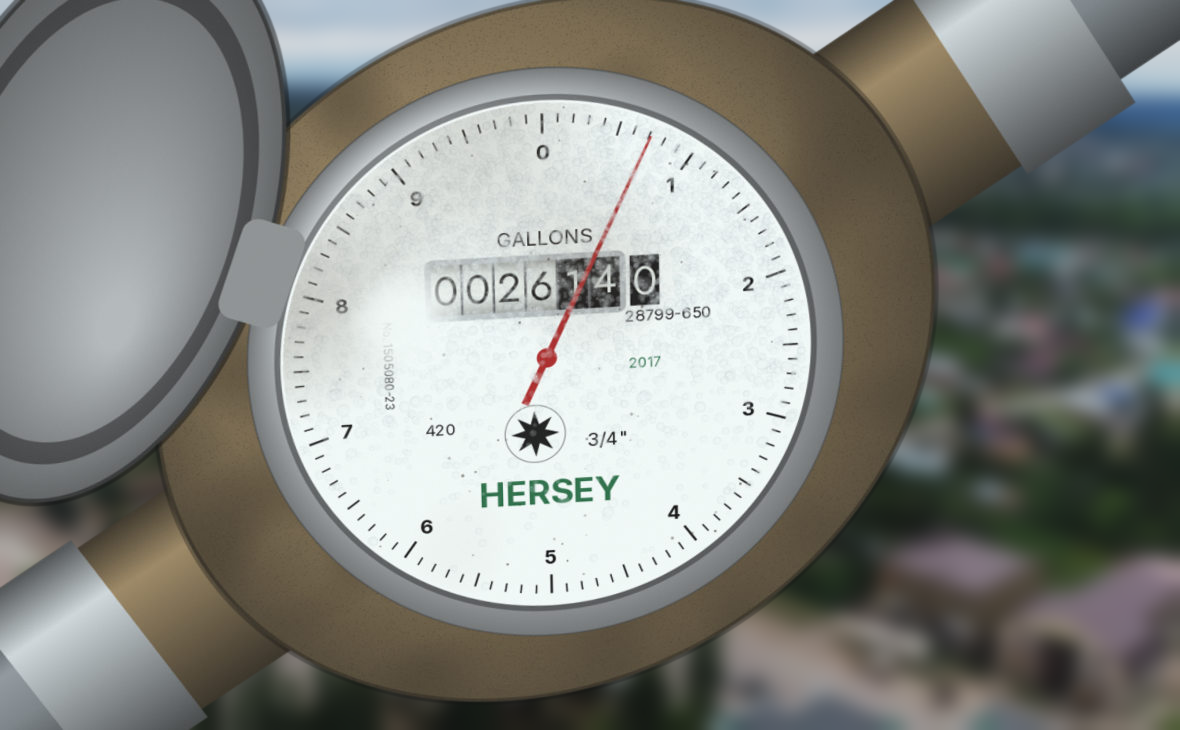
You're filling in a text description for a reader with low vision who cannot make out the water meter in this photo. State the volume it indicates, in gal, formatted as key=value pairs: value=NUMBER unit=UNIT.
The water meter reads value=26140.7 unit=gal
